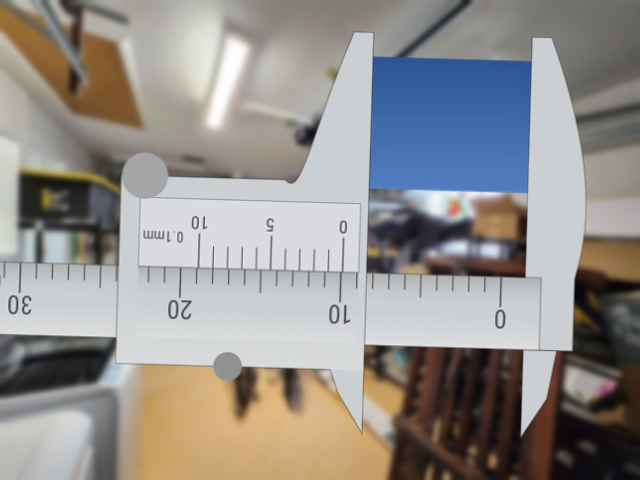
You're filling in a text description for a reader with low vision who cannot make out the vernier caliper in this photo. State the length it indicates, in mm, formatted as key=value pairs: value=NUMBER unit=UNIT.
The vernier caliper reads value=9.9 unit=mm
